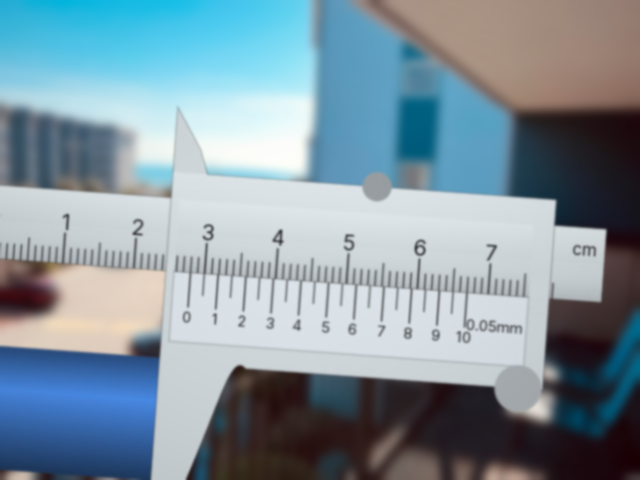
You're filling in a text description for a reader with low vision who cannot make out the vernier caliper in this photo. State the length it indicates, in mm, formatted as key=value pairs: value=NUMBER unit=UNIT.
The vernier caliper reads value=28.0 unit=mm
